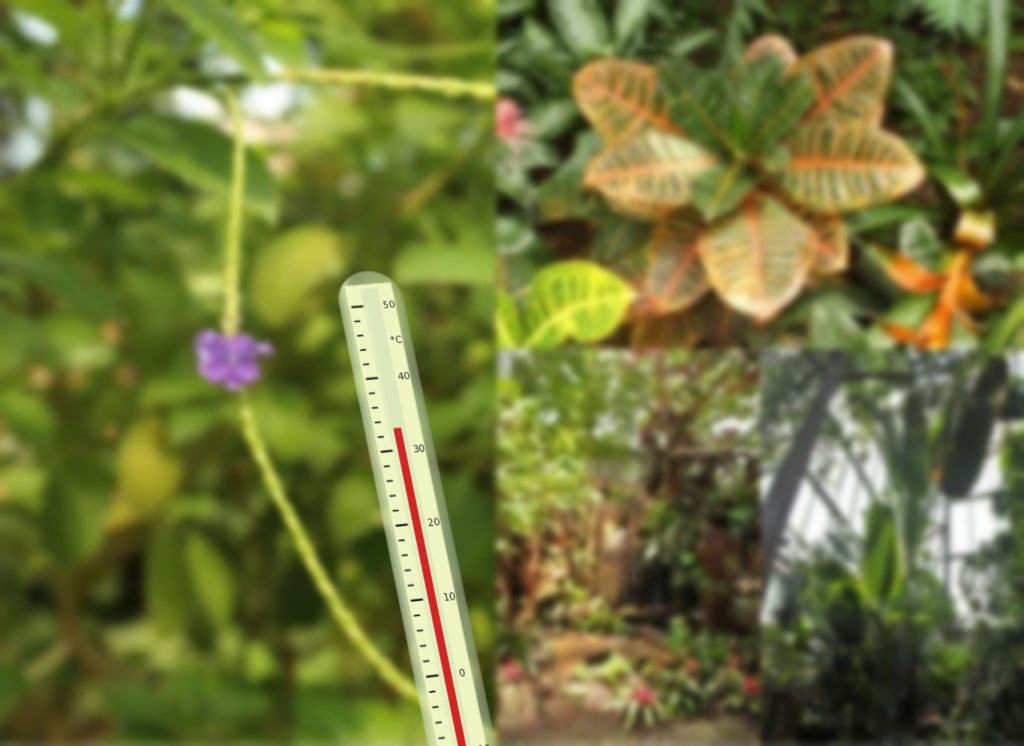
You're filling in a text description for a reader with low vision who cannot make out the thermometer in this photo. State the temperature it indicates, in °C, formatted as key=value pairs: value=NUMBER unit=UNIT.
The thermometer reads value=33 unit=°C
